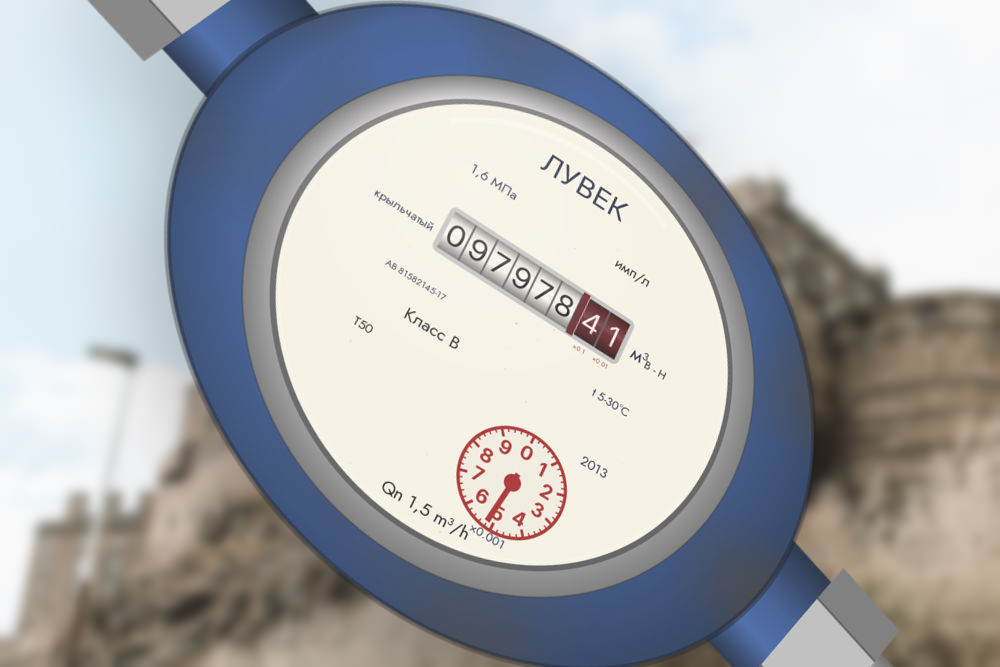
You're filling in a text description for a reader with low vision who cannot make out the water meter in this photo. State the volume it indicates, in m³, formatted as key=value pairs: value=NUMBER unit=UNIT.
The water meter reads value=97978.415 unit=m³
